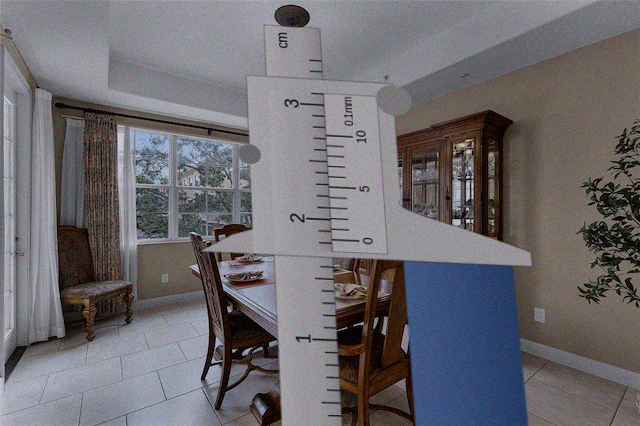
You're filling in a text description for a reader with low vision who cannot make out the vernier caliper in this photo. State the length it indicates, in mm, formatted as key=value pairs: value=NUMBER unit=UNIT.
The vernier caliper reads value=18.3 unit=mm
